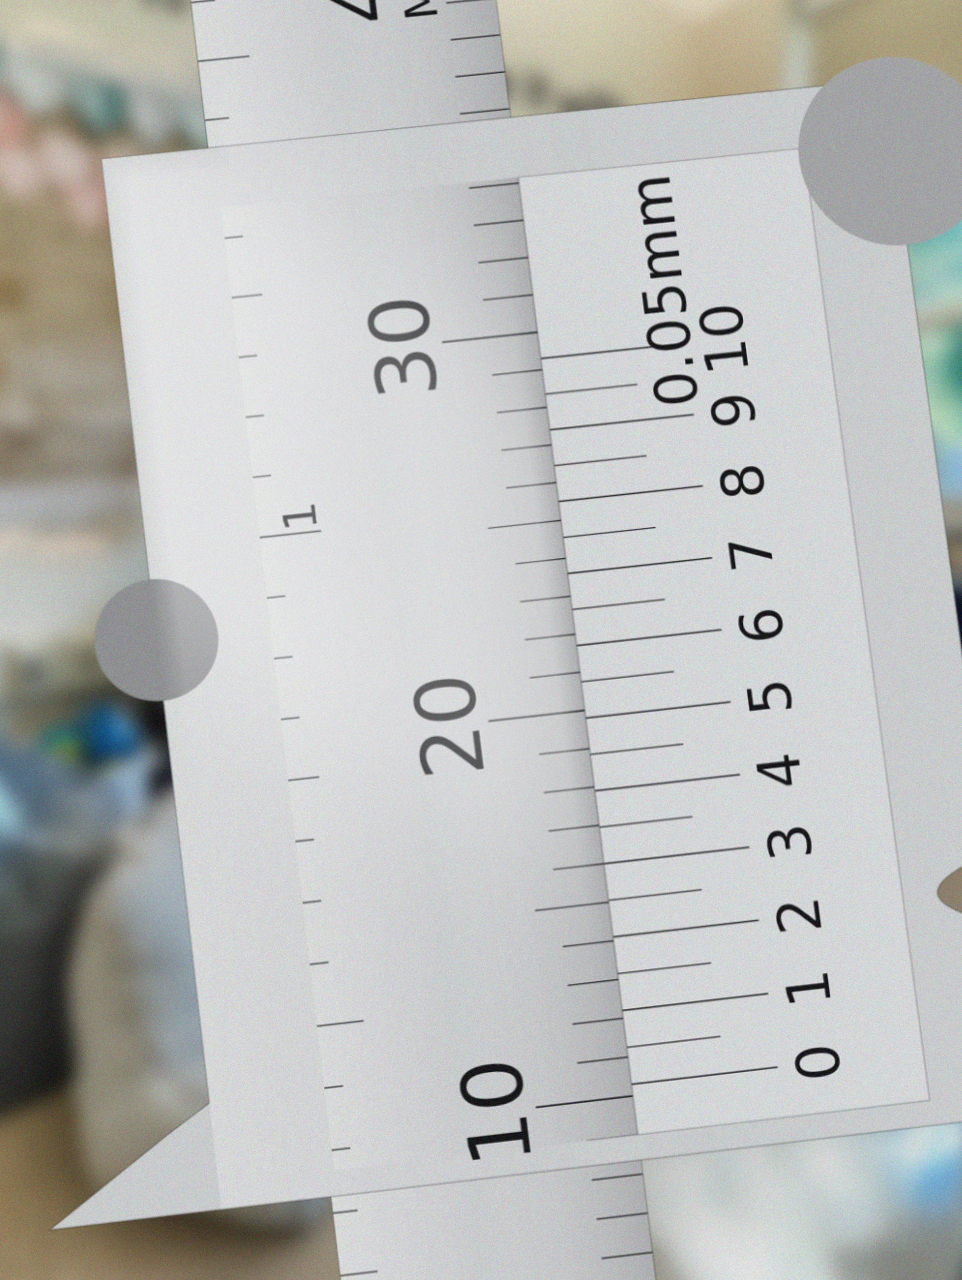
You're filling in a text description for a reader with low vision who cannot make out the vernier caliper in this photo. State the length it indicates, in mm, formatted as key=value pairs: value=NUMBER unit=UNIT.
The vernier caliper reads value=10.30 unit=mm
